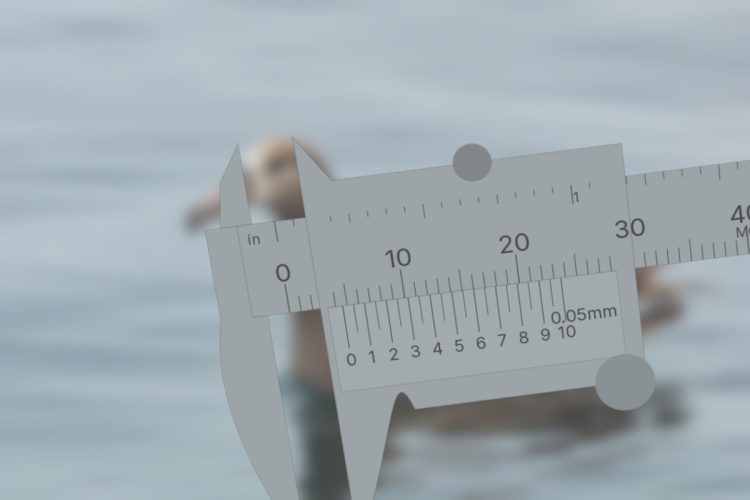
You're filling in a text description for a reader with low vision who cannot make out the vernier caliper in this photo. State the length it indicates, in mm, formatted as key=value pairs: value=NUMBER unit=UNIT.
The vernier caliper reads value=4.6 unit=mm
